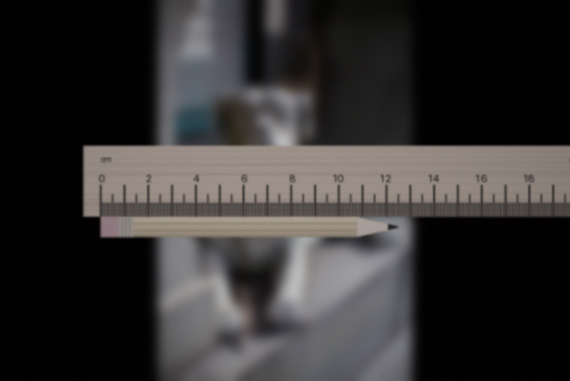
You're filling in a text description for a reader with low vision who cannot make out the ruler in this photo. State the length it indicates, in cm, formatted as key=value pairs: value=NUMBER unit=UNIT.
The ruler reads value=12.5 unit=cm
